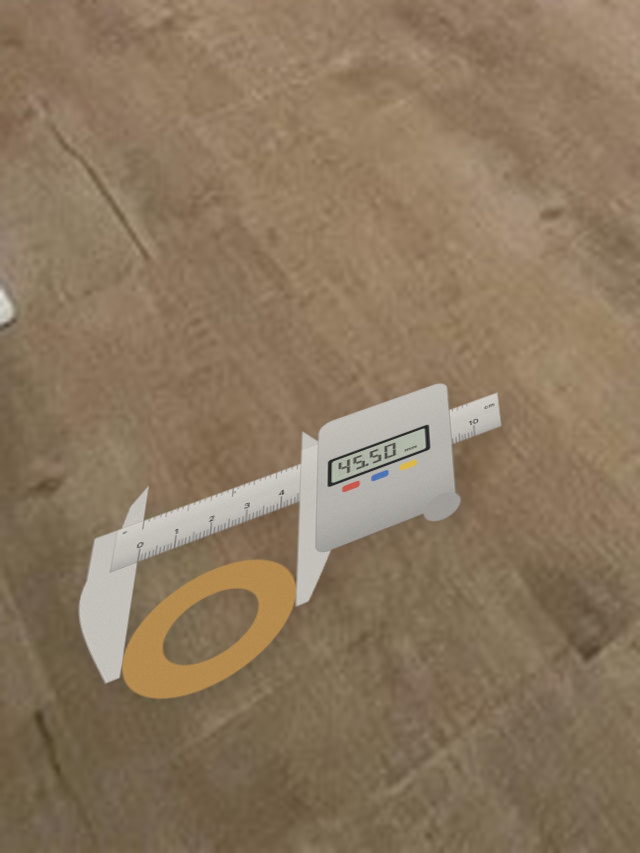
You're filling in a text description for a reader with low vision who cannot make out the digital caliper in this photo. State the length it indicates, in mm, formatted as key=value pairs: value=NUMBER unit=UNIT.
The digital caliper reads value=45.50 unit=mm
